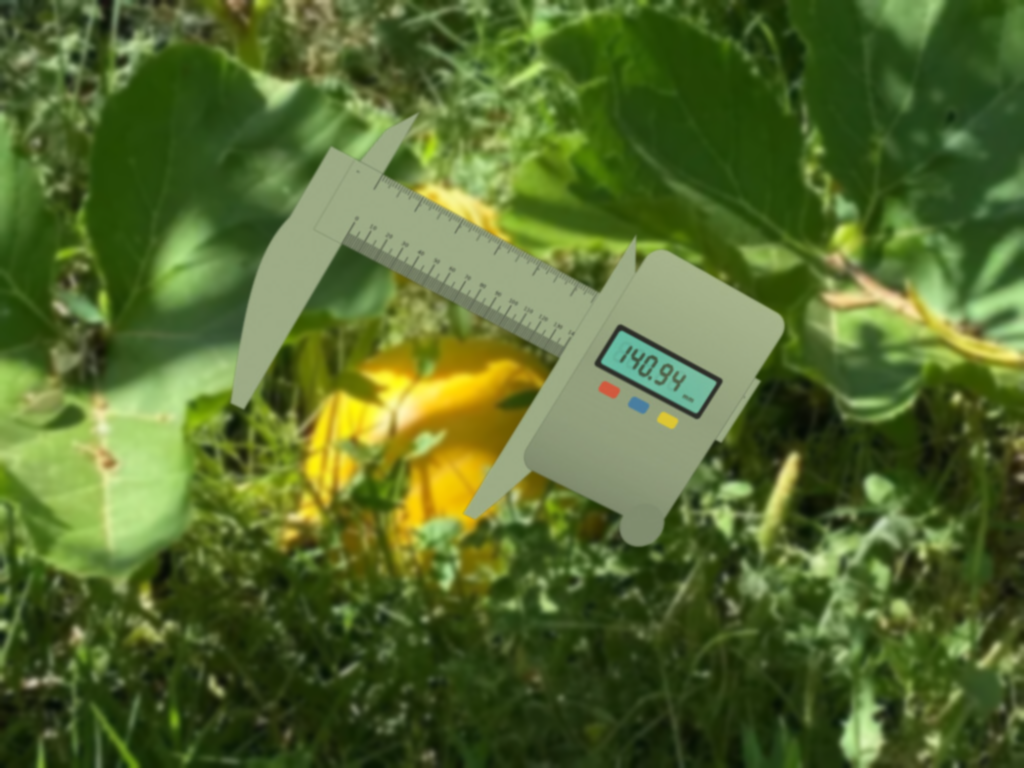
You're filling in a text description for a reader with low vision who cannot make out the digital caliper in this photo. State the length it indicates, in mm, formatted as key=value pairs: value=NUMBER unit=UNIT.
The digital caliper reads value=140.94 unit=mm
